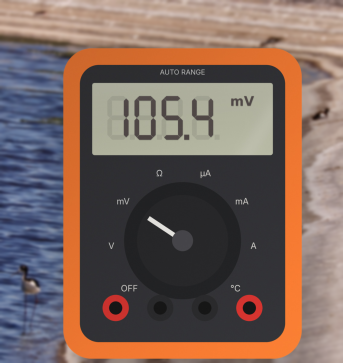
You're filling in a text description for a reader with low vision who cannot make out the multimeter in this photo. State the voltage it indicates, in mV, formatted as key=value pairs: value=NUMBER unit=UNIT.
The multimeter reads value=105.4 unit=mV
